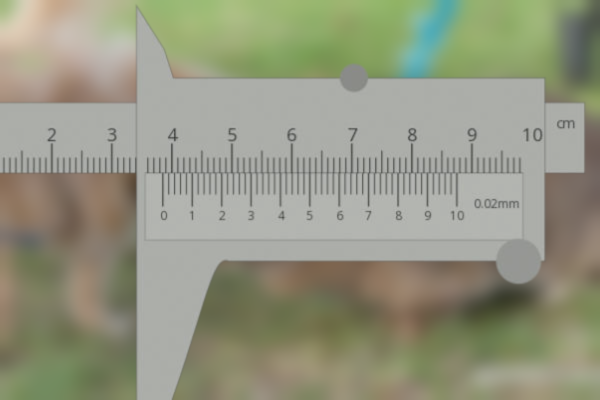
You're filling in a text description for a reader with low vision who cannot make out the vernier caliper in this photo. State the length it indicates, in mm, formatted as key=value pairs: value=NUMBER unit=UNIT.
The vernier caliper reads value=38.5 unit=mm
